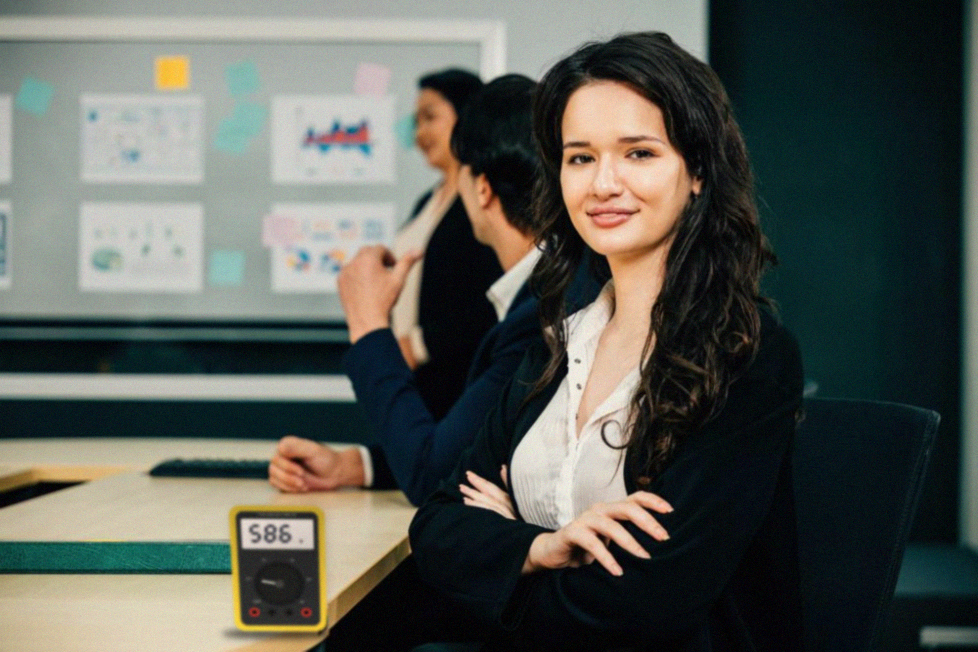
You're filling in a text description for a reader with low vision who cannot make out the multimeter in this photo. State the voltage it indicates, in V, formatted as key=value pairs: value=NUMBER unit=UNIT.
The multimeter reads value=586 unit=V
